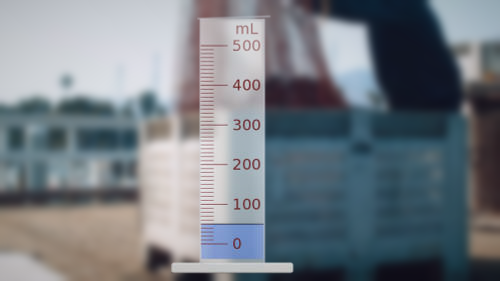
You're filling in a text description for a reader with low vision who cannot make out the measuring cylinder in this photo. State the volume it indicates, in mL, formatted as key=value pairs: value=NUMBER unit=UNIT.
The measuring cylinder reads value=50 unit=mL
